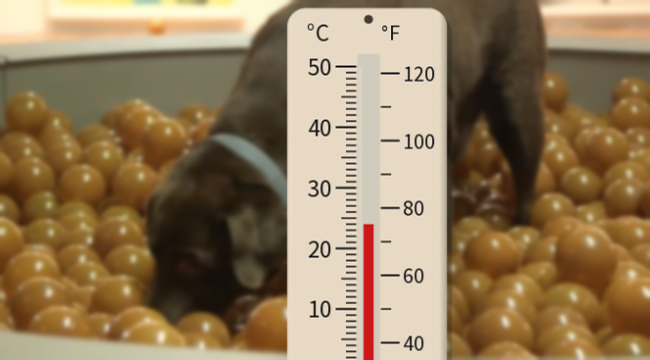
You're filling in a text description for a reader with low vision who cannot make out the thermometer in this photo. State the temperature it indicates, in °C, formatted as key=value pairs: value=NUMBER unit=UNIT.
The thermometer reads value=24 unit=°C
